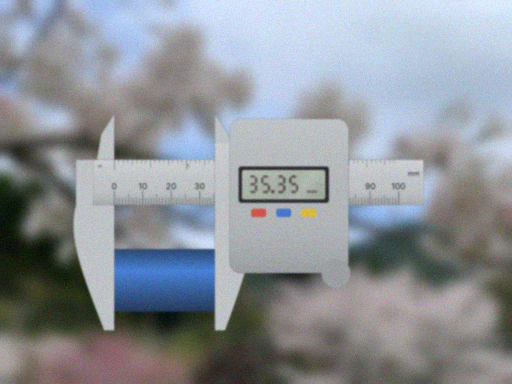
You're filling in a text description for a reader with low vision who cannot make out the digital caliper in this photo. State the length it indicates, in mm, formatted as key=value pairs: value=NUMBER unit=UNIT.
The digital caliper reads value=35.35 unit=mm
